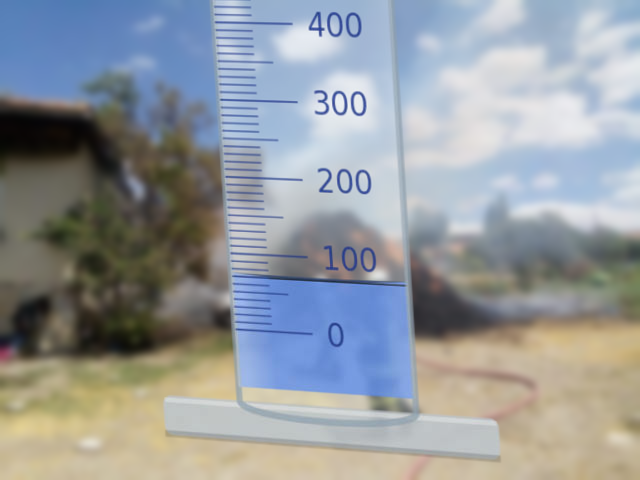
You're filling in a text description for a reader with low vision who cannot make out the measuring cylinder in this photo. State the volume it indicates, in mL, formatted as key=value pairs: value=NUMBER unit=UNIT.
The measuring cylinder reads value=70 unit=mL
